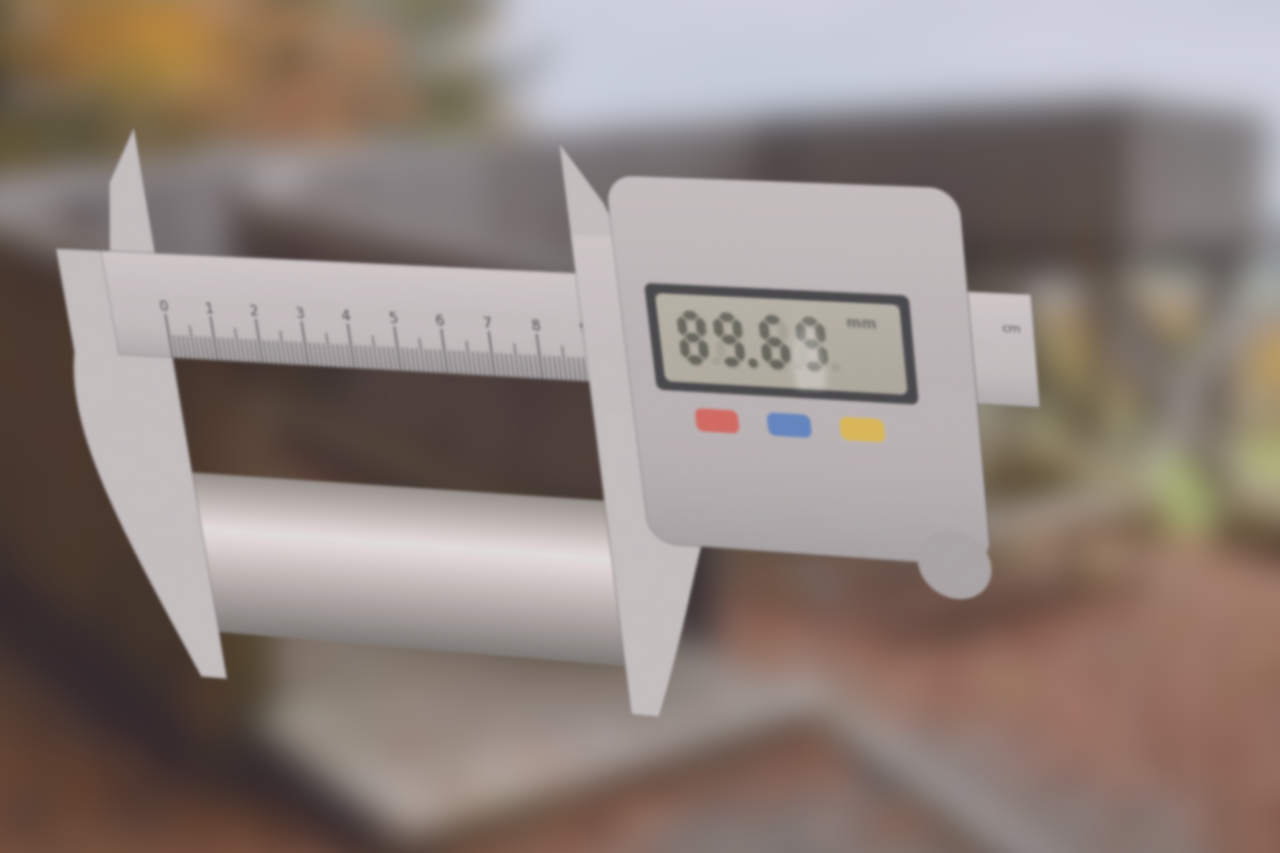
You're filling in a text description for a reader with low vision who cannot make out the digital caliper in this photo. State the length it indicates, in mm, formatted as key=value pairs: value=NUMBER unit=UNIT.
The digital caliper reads value=89.69 unit=mm
